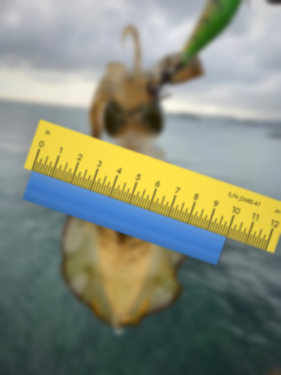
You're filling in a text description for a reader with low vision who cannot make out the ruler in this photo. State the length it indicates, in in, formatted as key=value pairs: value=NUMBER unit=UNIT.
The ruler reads value=10 unit=in
